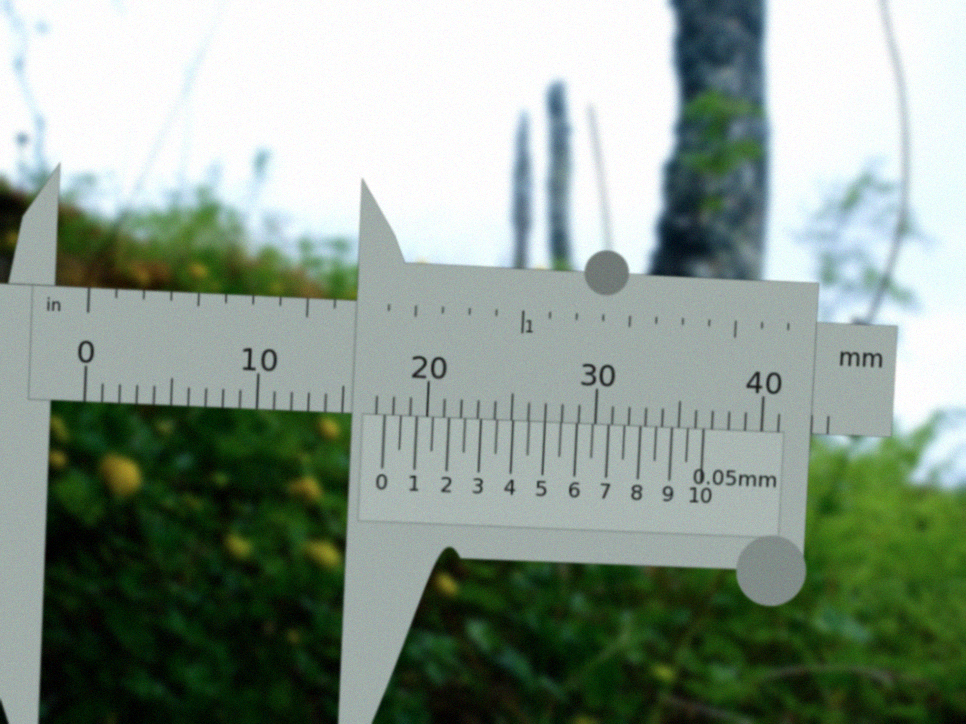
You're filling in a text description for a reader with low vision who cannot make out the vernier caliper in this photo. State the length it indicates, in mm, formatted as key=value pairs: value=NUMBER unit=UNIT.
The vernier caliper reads value=17.5 unit=mm
